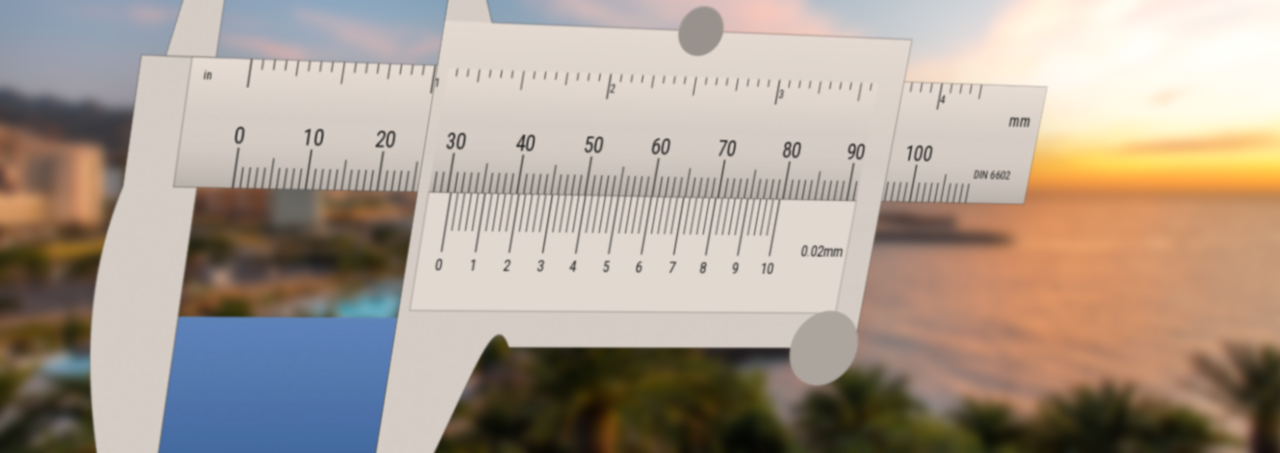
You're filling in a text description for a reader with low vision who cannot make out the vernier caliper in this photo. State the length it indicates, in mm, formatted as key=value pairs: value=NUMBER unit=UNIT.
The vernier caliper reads value=30.5 unit=mm
